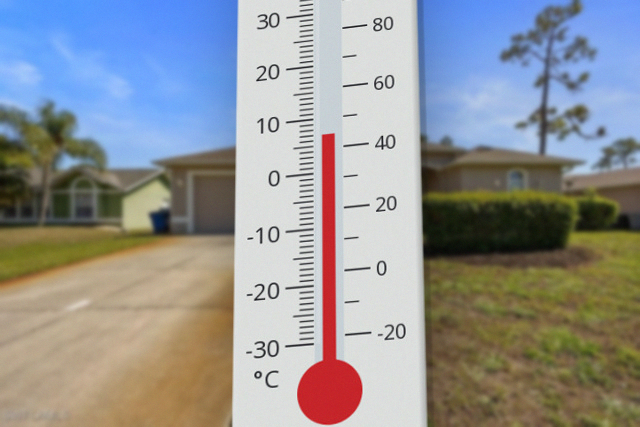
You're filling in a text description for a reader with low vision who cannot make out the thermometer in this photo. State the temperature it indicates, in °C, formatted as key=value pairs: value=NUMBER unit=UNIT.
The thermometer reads value=7 unit=°C
